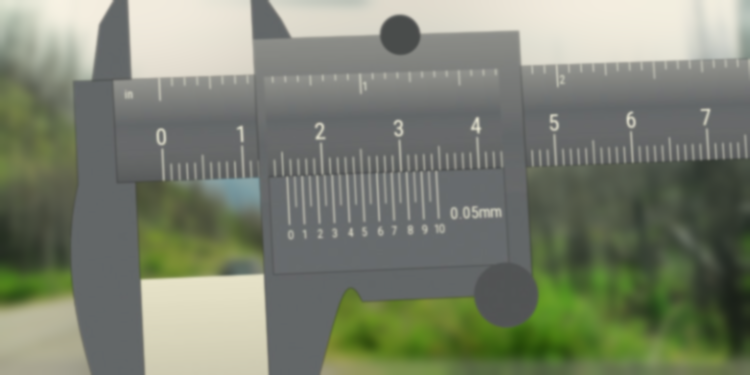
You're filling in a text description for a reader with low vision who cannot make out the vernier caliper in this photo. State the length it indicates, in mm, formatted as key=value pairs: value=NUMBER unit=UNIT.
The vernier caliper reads value=15.5 unit=mm
